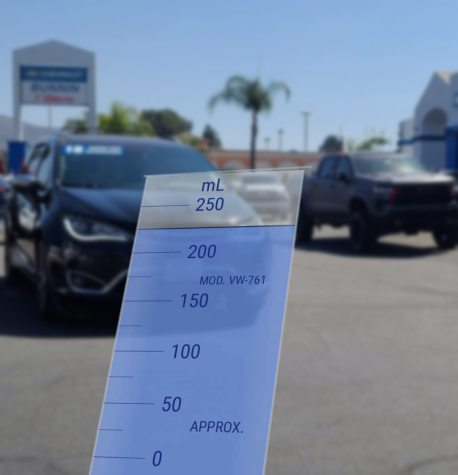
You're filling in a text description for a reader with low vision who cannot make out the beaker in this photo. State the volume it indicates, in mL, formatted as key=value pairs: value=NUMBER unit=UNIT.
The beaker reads value=225 unit=mL
